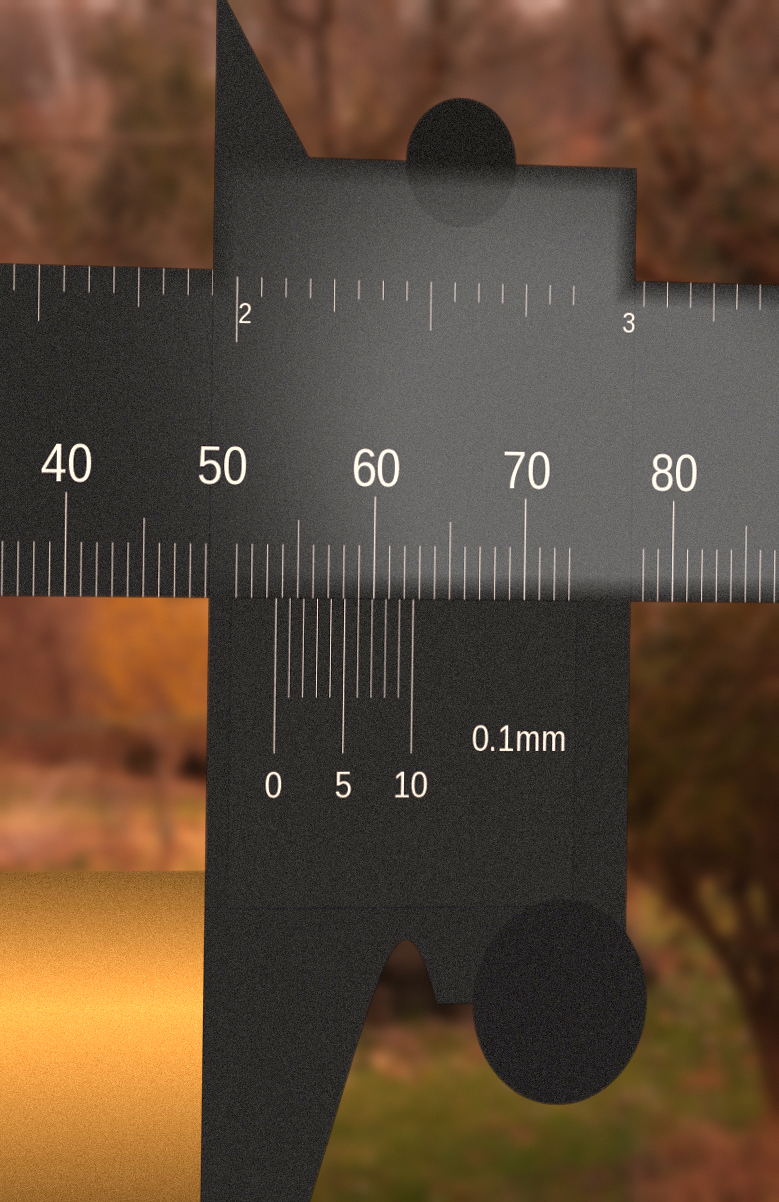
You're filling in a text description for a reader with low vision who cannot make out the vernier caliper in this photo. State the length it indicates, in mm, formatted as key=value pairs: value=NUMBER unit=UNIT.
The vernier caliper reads value=53.6 unit=mm
